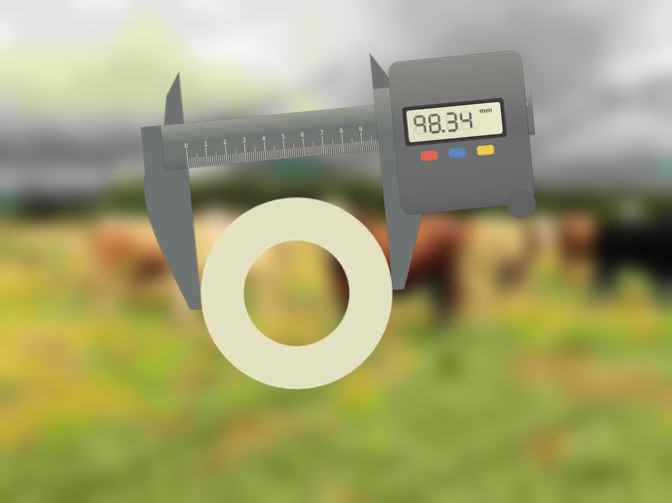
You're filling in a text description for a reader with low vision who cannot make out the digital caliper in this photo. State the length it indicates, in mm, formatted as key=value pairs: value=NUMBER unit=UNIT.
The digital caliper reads value=98.34 unit=mm
